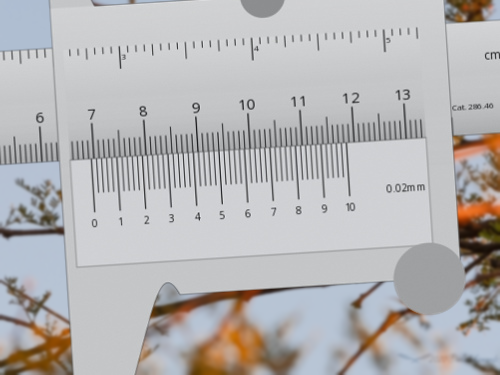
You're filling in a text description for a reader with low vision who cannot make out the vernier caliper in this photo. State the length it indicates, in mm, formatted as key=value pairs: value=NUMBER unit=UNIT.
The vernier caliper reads value=69.5 unit=mm
